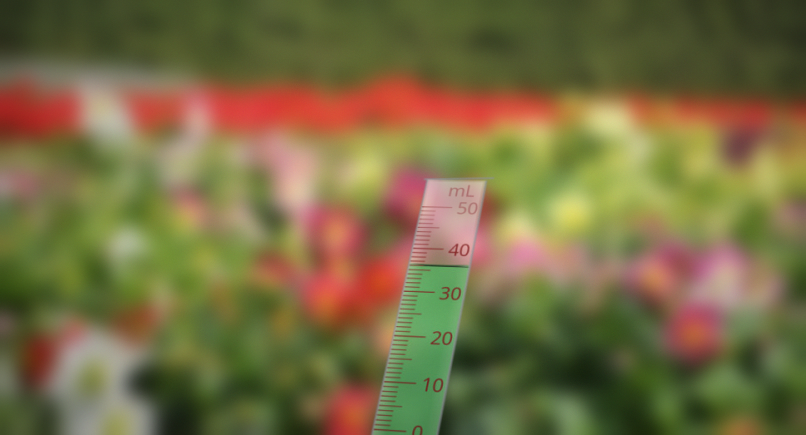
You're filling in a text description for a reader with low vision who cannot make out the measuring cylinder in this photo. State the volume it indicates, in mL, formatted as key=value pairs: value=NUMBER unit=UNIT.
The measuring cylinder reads value=36 unit=mL
